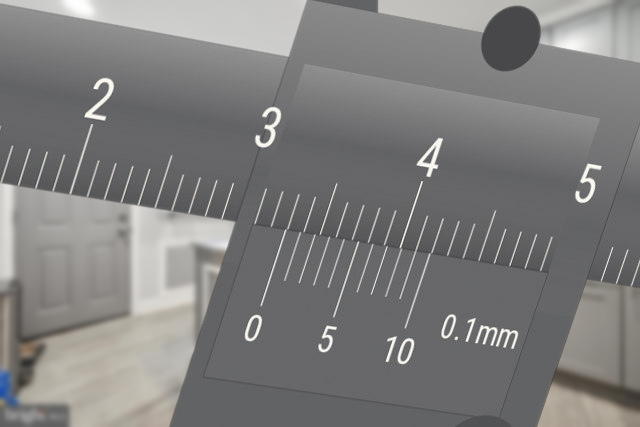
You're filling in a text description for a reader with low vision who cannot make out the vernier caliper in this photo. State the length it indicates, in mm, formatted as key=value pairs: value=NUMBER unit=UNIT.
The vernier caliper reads value=32.9 unit=mm
